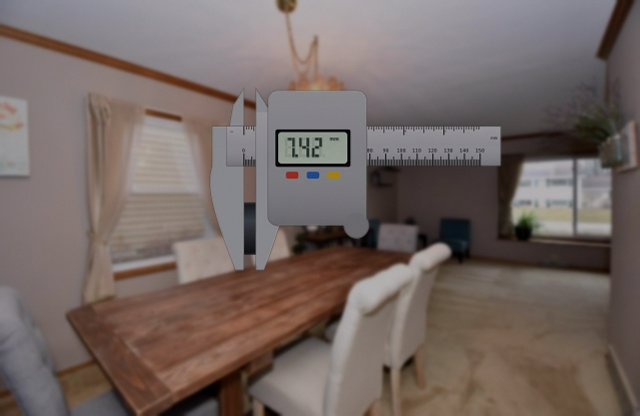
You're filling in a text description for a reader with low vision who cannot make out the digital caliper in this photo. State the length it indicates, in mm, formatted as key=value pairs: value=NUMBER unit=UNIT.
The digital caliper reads value=7.42 unit=mm
